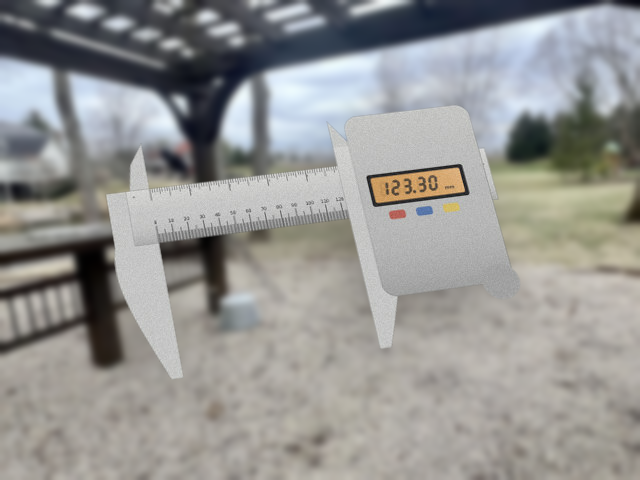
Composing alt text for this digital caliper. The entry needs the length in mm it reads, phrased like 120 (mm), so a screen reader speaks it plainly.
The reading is 123.30 (mm)
